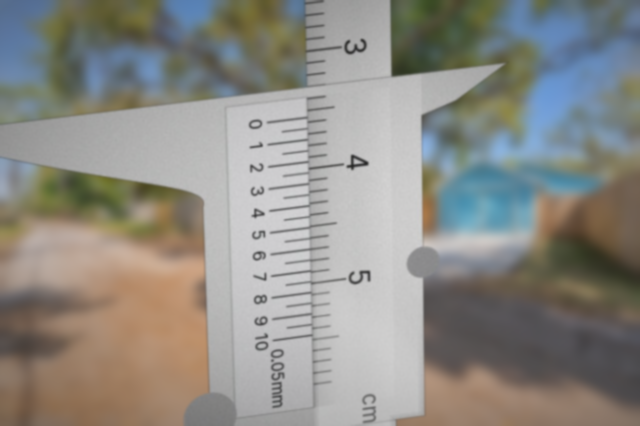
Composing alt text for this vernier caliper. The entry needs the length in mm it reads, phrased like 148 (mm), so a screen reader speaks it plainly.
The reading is 35.6 (mm)
